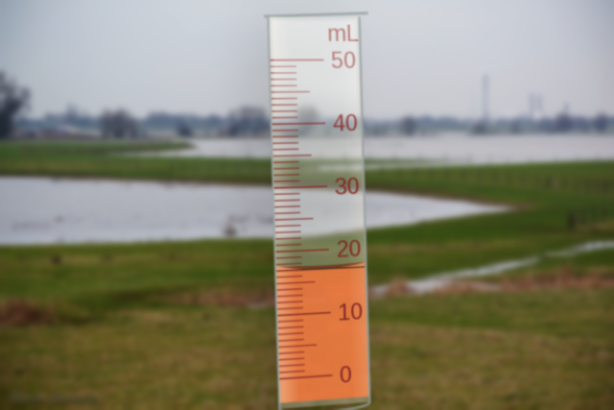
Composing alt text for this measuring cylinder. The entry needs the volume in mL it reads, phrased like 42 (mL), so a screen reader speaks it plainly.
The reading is 17 (mL)
